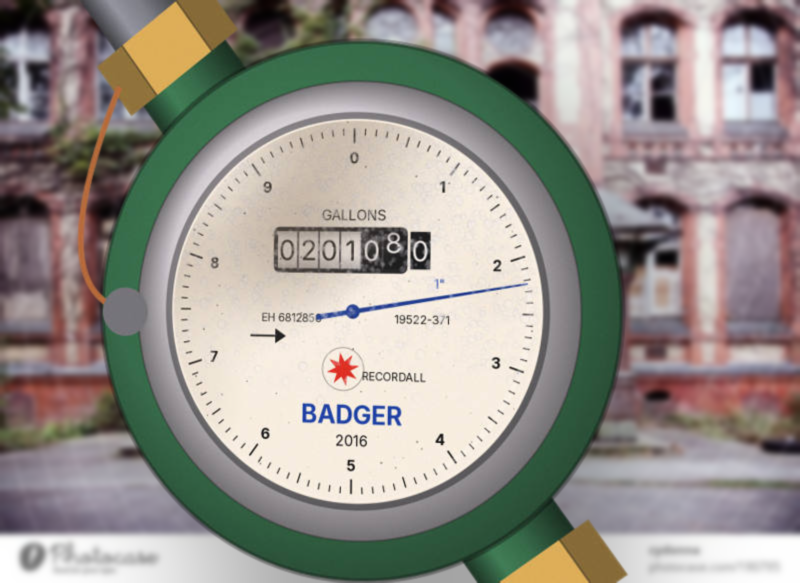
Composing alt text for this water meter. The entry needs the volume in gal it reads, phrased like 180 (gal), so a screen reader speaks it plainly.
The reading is 201082.2 (gal)
